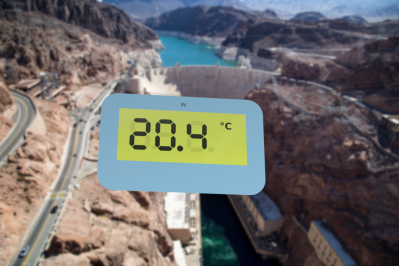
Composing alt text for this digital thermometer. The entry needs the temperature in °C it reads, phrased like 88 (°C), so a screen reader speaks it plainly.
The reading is 20.4 (°C)
